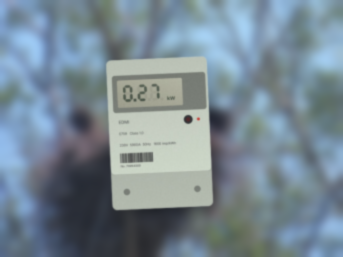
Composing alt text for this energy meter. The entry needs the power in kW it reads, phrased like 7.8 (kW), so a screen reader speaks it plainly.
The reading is 0.27 (kW)
